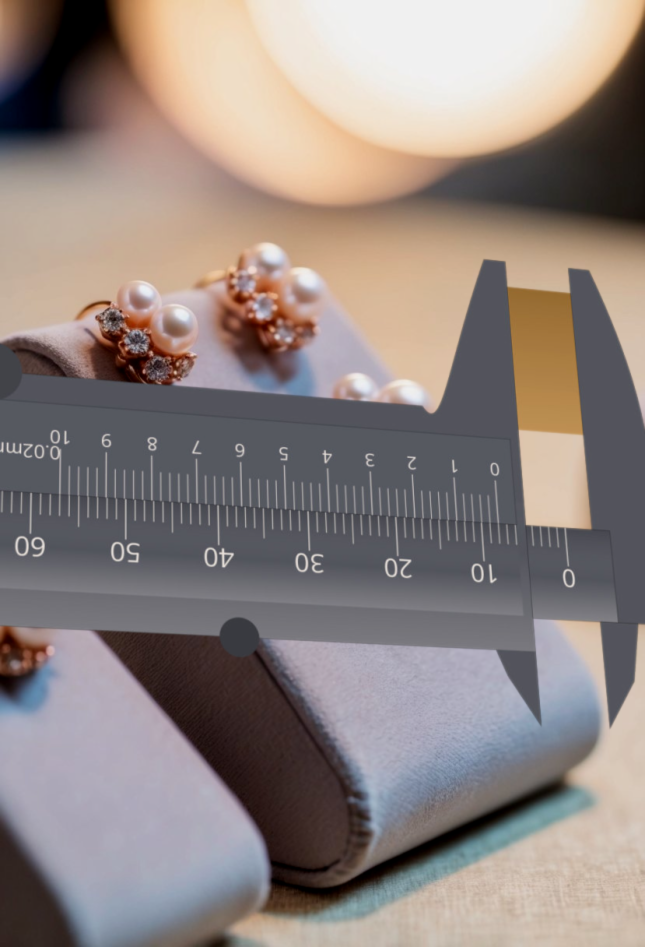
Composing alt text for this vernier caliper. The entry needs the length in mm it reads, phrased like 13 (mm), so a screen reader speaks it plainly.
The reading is 8.0 (mm)
